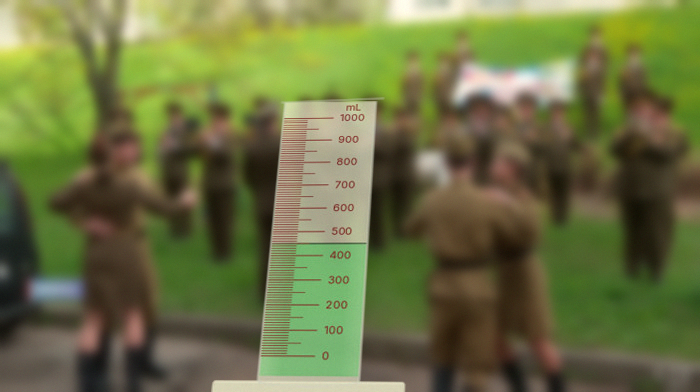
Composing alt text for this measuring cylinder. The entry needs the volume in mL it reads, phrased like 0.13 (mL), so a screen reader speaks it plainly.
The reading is 450 (mL)
